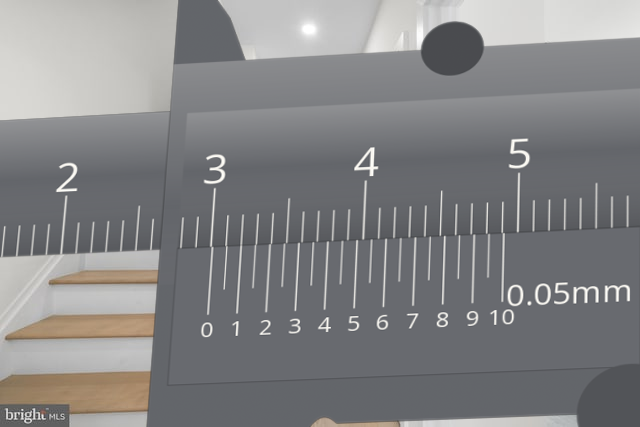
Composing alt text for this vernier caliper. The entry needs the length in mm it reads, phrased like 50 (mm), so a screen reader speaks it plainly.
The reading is 30.1 (mm)
